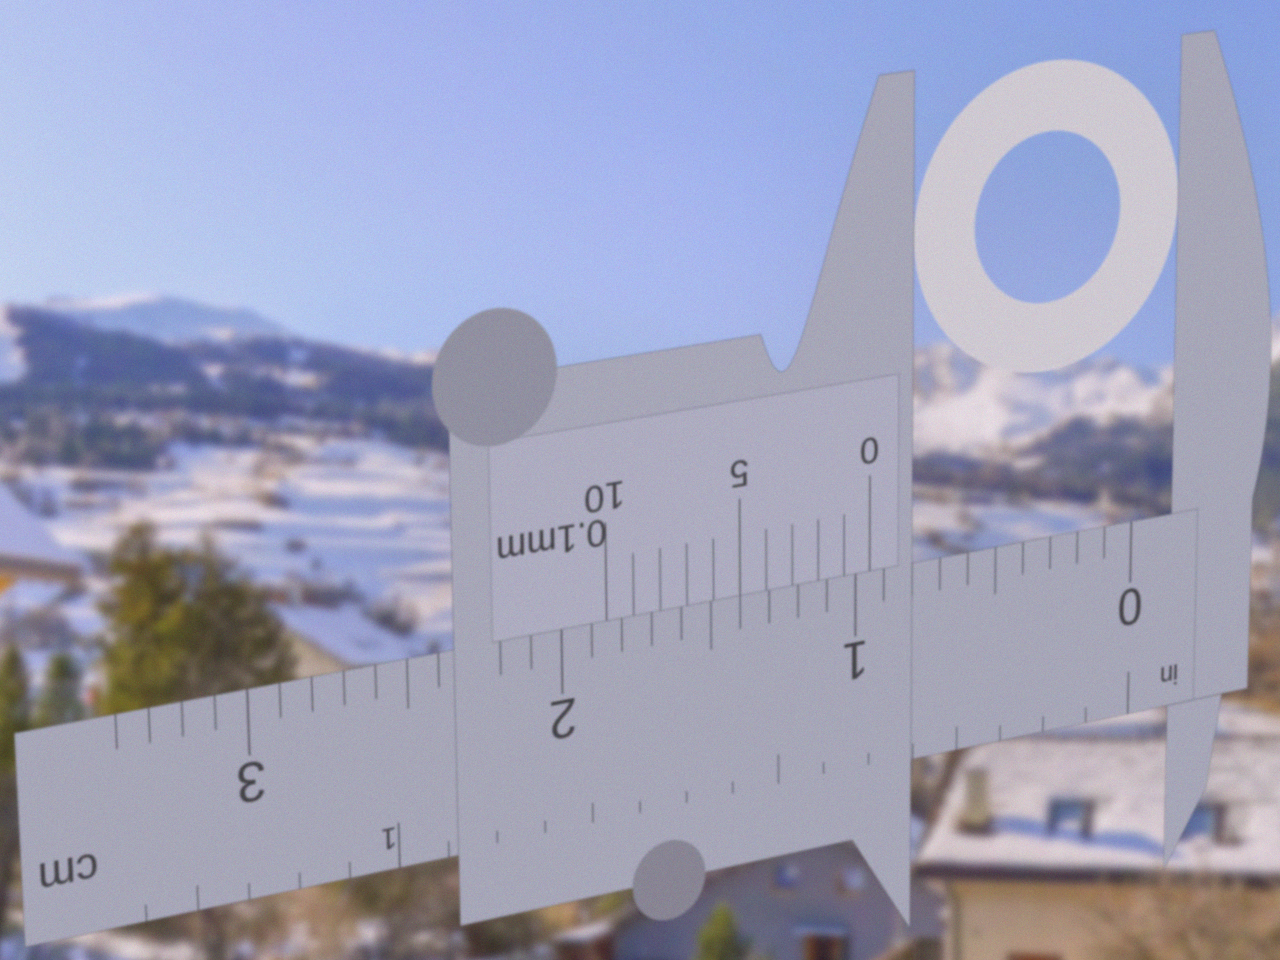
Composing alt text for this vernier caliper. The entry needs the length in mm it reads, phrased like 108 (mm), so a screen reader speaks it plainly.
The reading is 9.5 (mm)
